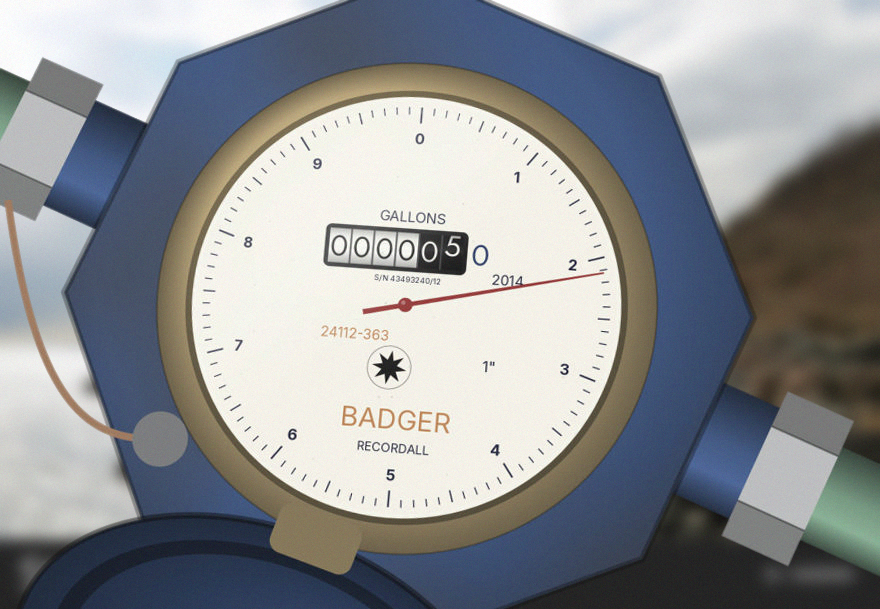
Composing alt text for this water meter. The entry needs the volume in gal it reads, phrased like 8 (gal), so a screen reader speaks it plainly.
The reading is 52.1 (gal)
